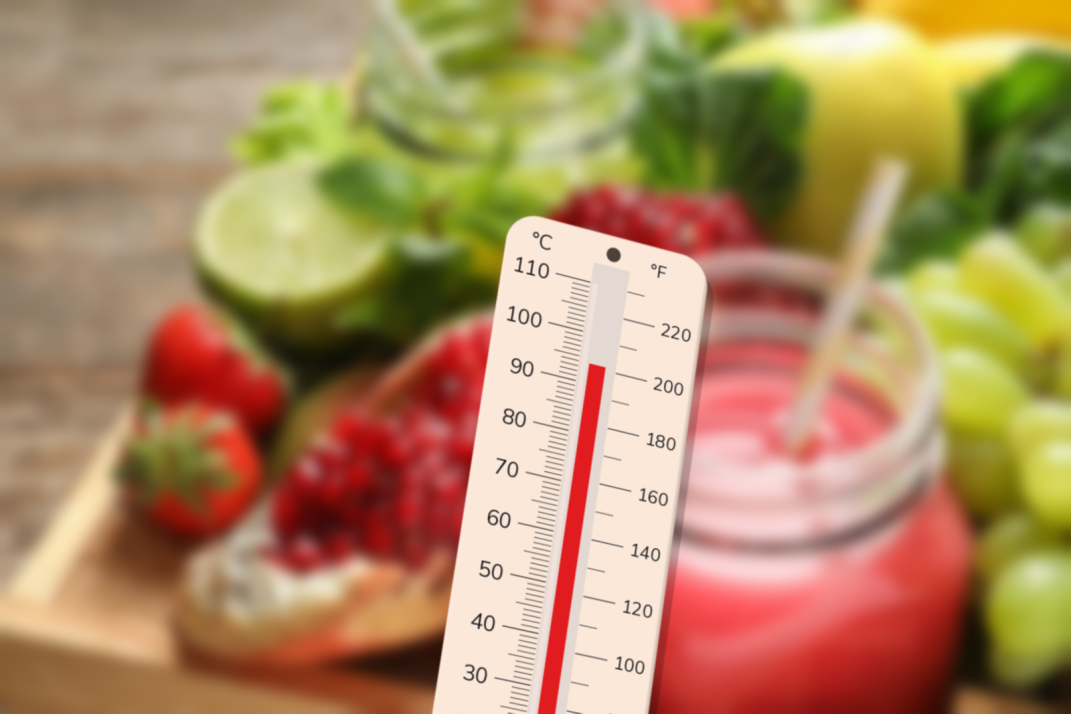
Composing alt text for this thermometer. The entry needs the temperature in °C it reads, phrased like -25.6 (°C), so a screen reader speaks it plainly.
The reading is 94 (°C)
